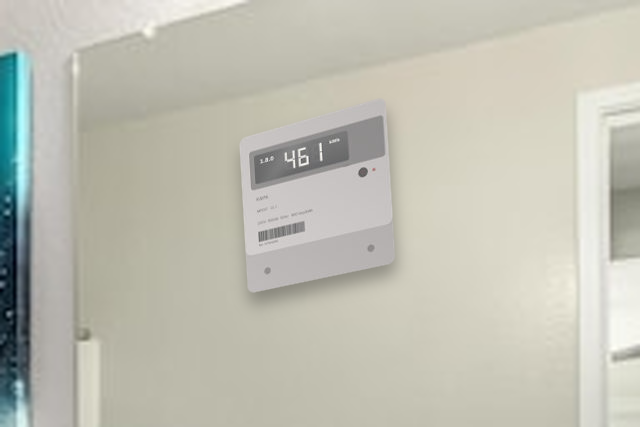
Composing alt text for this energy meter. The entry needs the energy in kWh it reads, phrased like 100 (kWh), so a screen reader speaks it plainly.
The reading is 461 (kWh)
